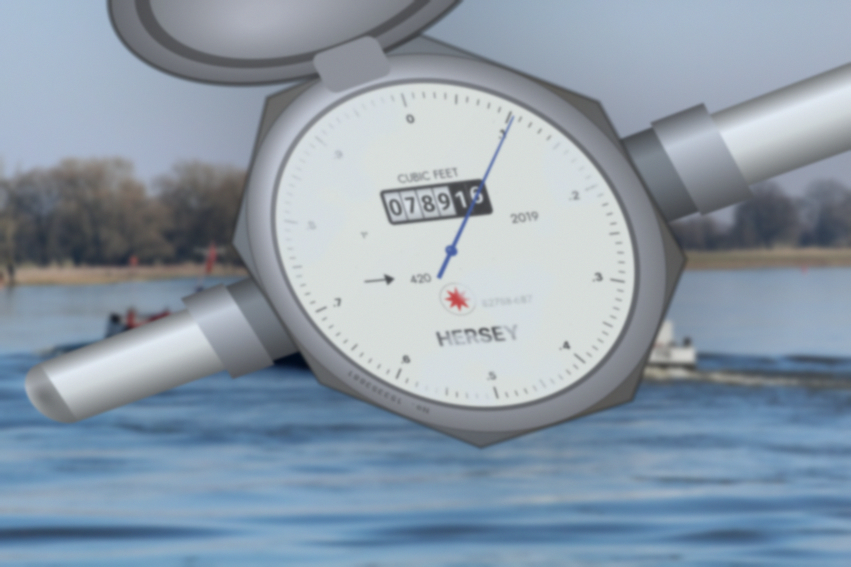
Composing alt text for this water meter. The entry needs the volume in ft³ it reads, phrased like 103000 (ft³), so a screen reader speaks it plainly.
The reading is 78916.10 (ft³)
